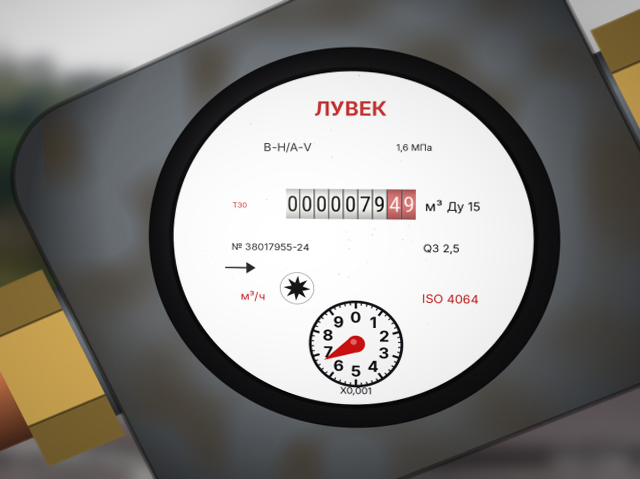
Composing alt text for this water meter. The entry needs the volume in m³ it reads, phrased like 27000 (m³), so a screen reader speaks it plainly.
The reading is 79.496 (m³)
